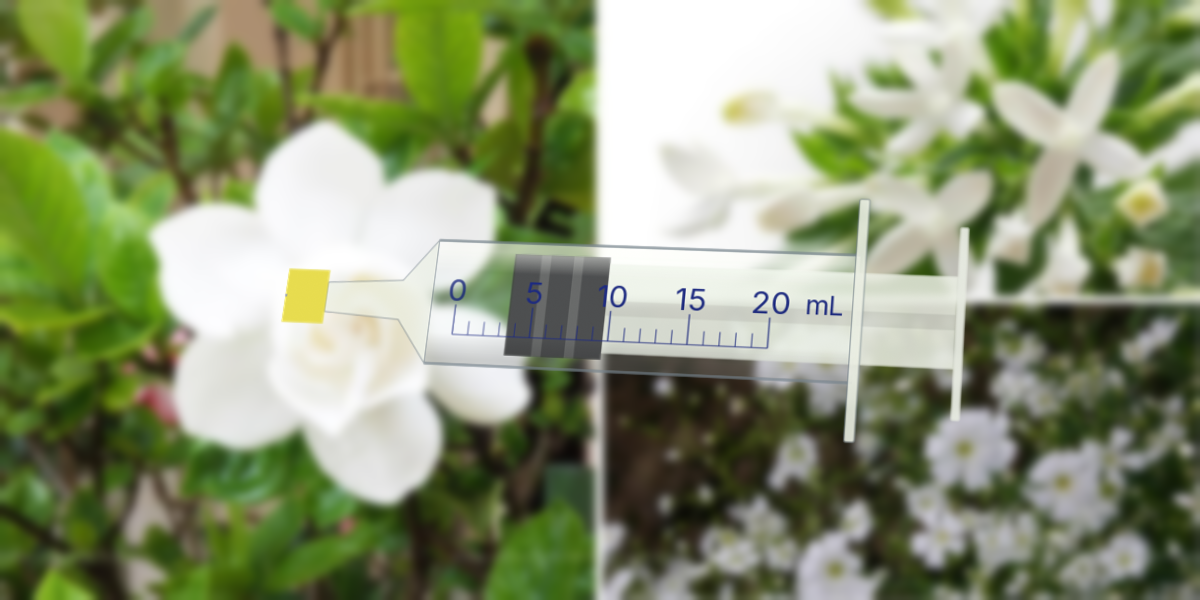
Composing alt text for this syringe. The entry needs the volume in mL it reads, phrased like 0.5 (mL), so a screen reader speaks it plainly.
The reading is 3.5 (mL)
